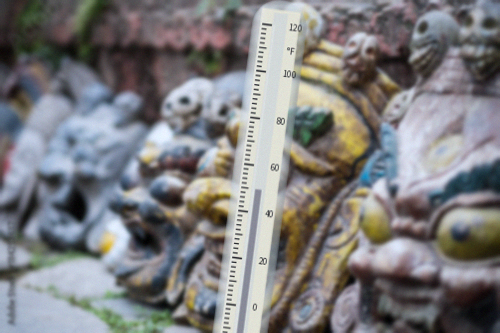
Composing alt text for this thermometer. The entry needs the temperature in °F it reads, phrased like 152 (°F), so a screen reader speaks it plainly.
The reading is 50 (°F)
